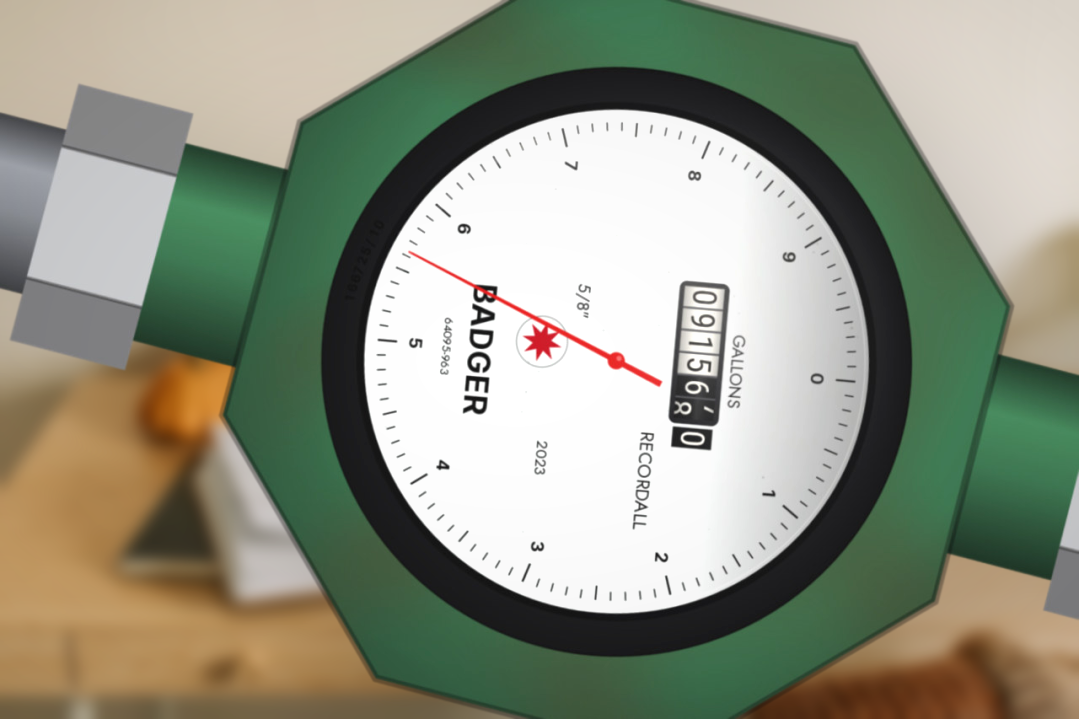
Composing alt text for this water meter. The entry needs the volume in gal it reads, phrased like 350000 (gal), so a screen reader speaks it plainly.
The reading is 915675.6 (gal)
